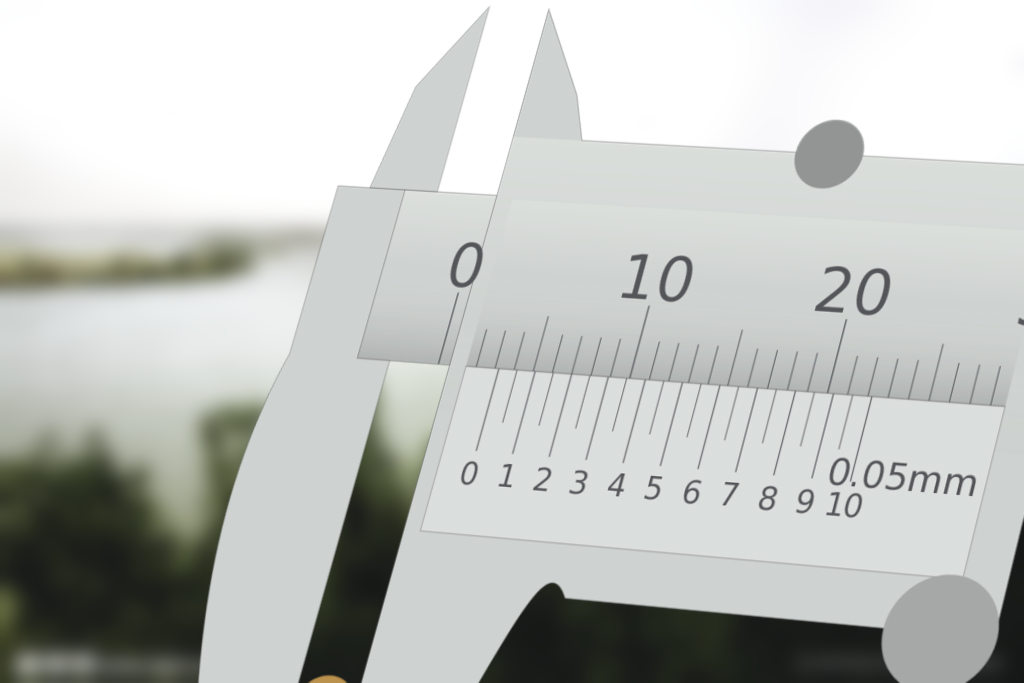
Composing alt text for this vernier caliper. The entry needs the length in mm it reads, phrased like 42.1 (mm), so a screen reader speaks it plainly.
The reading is 3.2 (mm)
